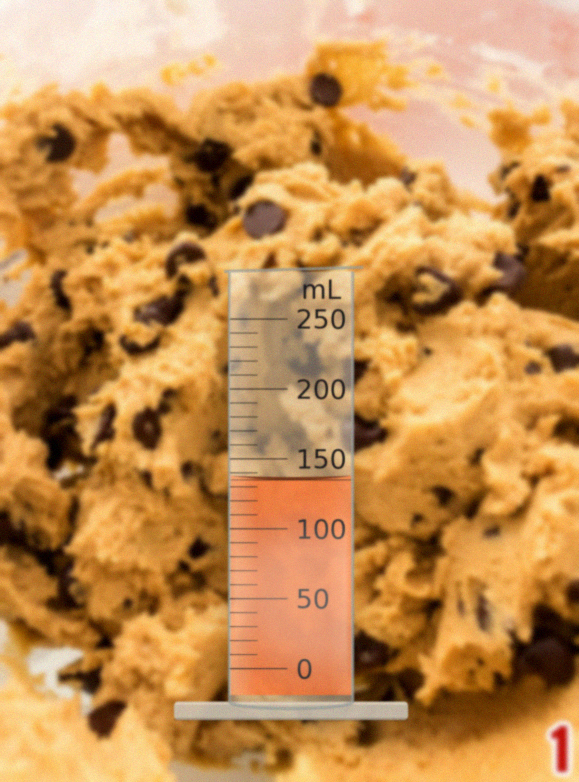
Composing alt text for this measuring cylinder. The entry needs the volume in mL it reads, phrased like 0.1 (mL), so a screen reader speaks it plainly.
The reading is 135 (mL)
